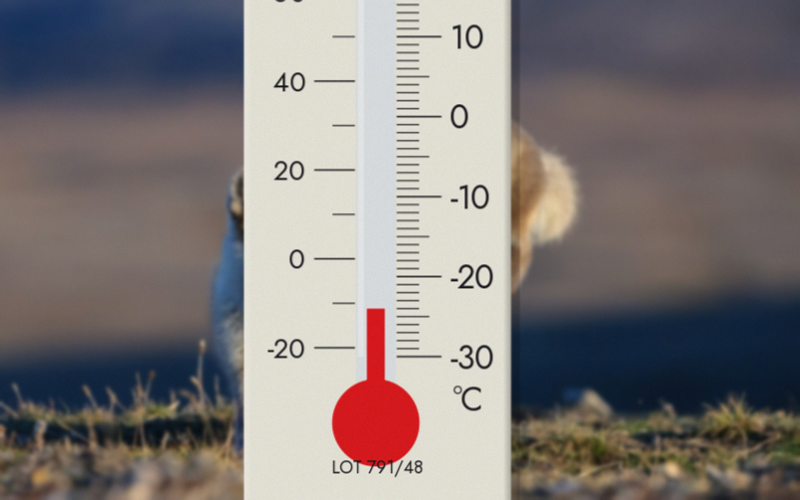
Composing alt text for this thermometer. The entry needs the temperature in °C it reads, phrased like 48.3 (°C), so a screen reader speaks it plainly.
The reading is -24 (°C)
